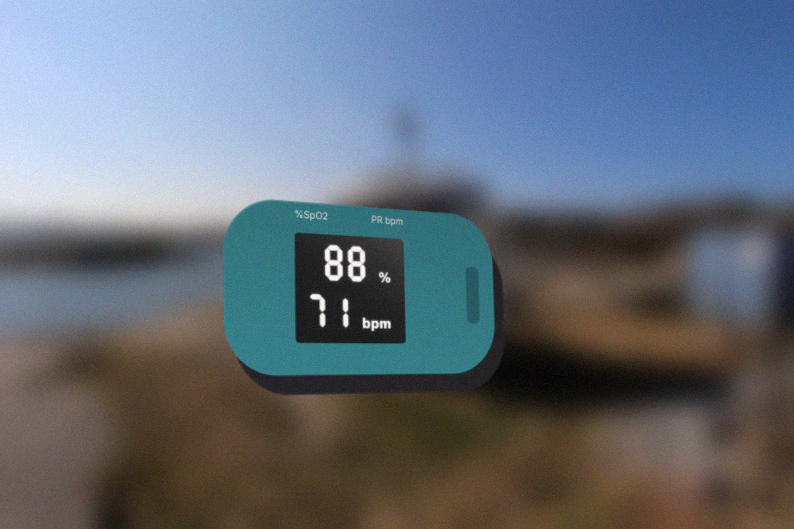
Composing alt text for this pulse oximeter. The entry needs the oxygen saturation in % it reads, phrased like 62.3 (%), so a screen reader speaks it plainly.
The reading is 88 (%)
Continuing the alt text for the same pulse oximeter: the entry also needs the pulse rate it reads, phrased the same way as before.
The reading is 71 (bpm)
